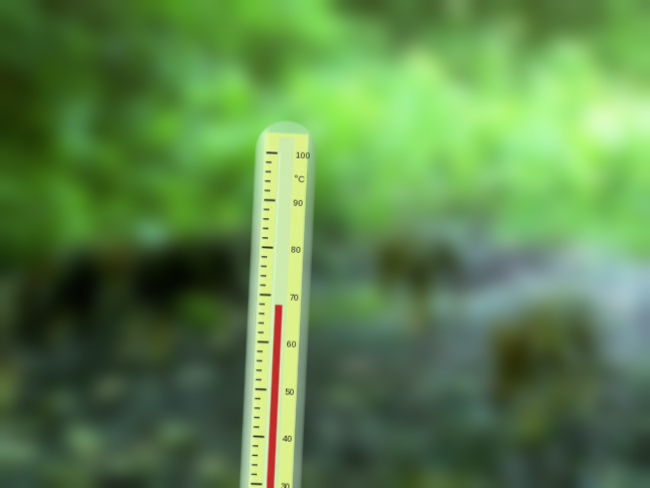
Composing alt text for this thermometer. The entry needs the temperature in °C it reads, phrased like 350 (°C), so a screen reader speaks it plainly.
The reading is 68 (°C)
